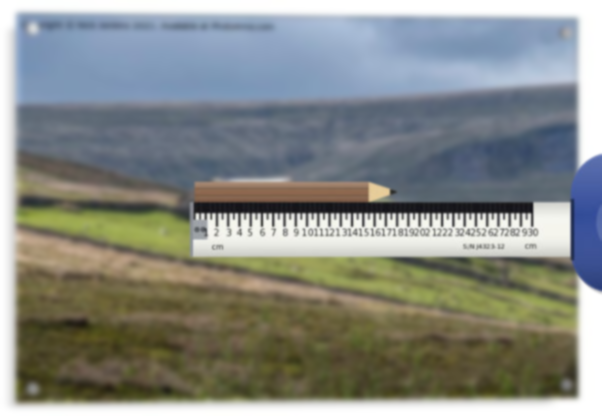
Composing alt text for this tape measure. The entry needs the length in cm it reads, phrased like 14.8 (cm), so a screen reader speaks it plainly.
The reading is 18 (cm)
